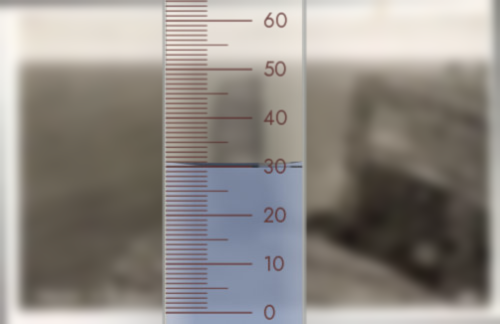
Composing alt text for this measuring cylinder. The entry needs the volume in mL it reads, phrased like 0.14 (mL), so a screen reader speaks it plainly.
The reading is 30 (mL)
